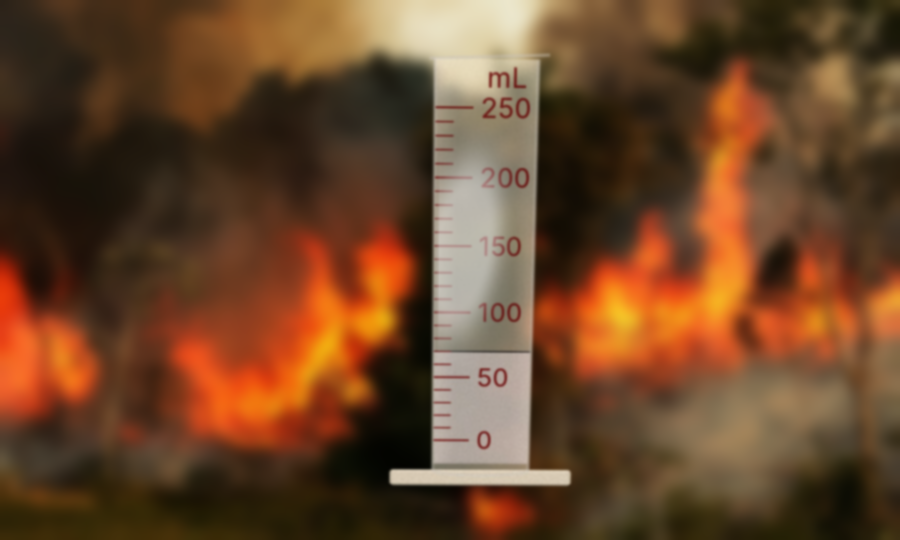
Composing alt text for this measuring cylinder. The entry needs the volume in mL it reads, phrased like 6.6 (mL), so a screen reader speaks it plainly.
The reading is 70 (mL)
